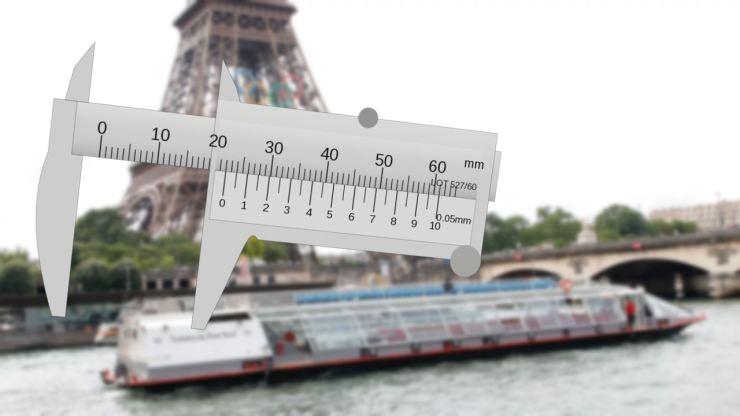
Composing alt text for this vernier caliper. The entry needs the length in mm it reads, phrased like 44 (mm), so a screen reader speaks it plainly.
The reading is 22.0 (mm)
